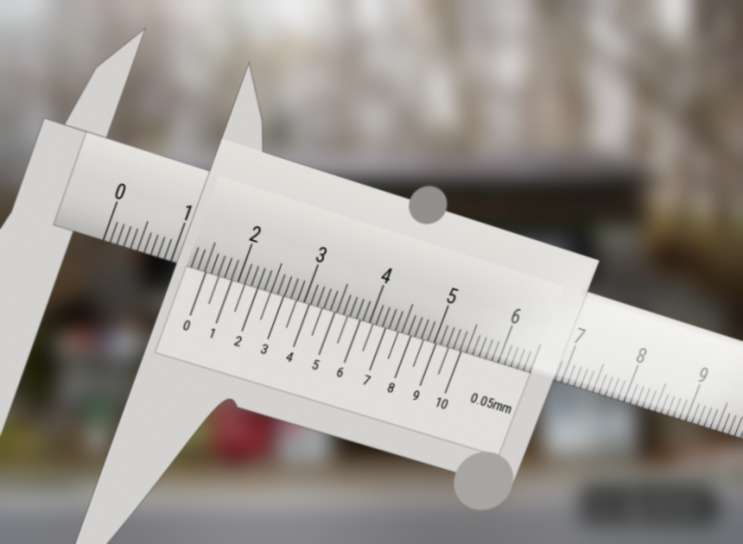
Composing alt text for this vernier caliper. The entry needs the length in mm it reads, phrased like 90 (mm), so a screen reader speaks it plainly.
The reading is 15.2 (mm)
